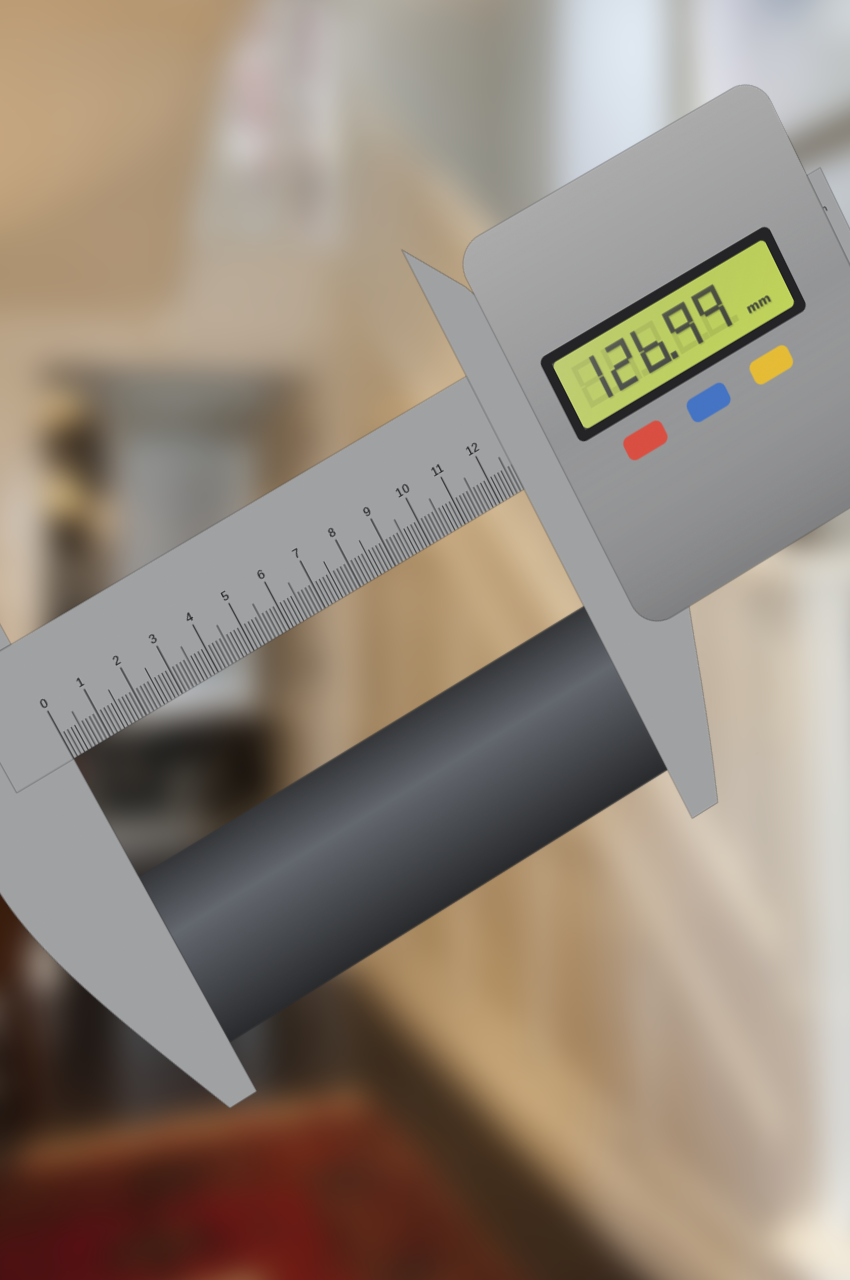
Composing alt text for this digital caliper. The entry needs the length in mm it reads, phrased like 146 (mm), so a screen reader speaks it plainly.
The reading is 126.99 (mm)
